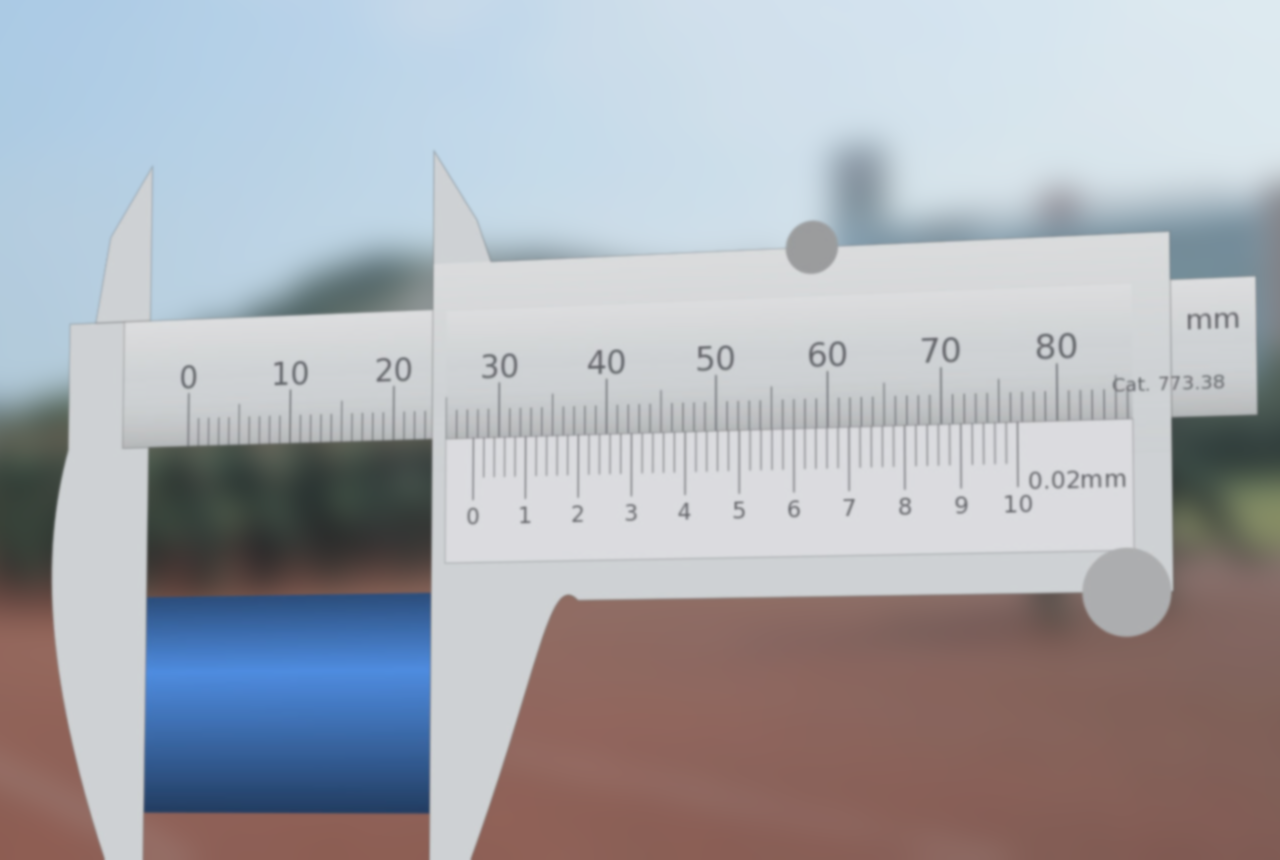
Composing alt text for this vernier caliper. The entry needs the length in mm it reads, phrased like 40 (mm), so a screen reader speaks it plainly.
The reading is 27.6 (mm)
